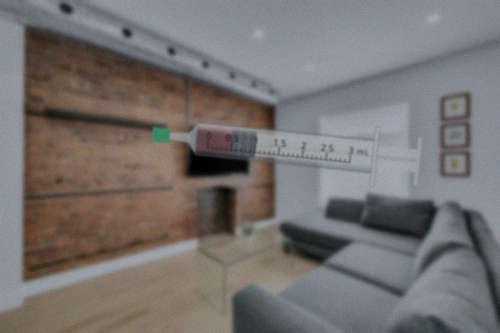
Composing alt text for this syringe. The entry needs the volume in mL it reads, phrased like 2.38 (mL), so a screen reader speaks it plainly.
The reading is 0.5 (mL)
